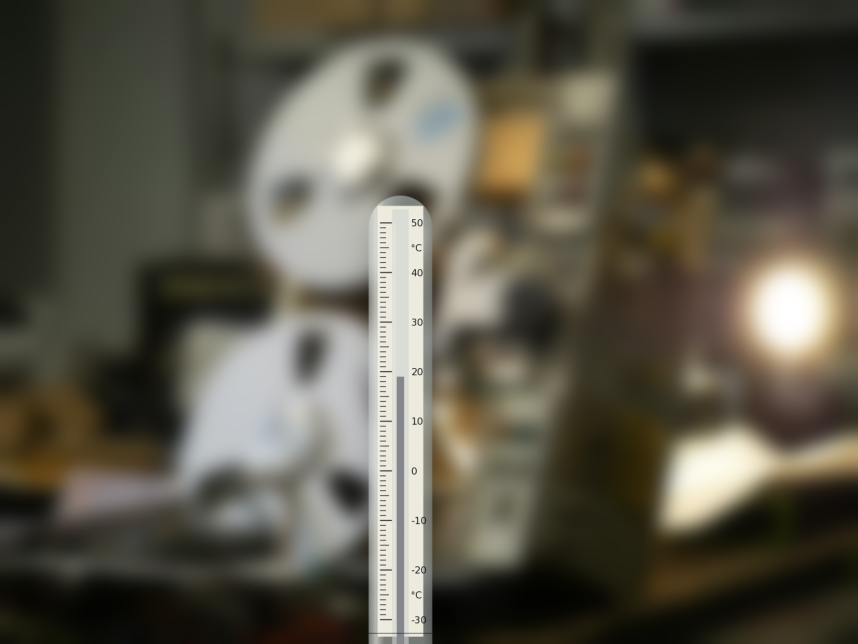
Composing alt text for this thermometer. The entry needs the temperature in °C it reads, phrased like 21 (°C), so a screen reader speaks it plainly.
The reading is 19 (°C)
